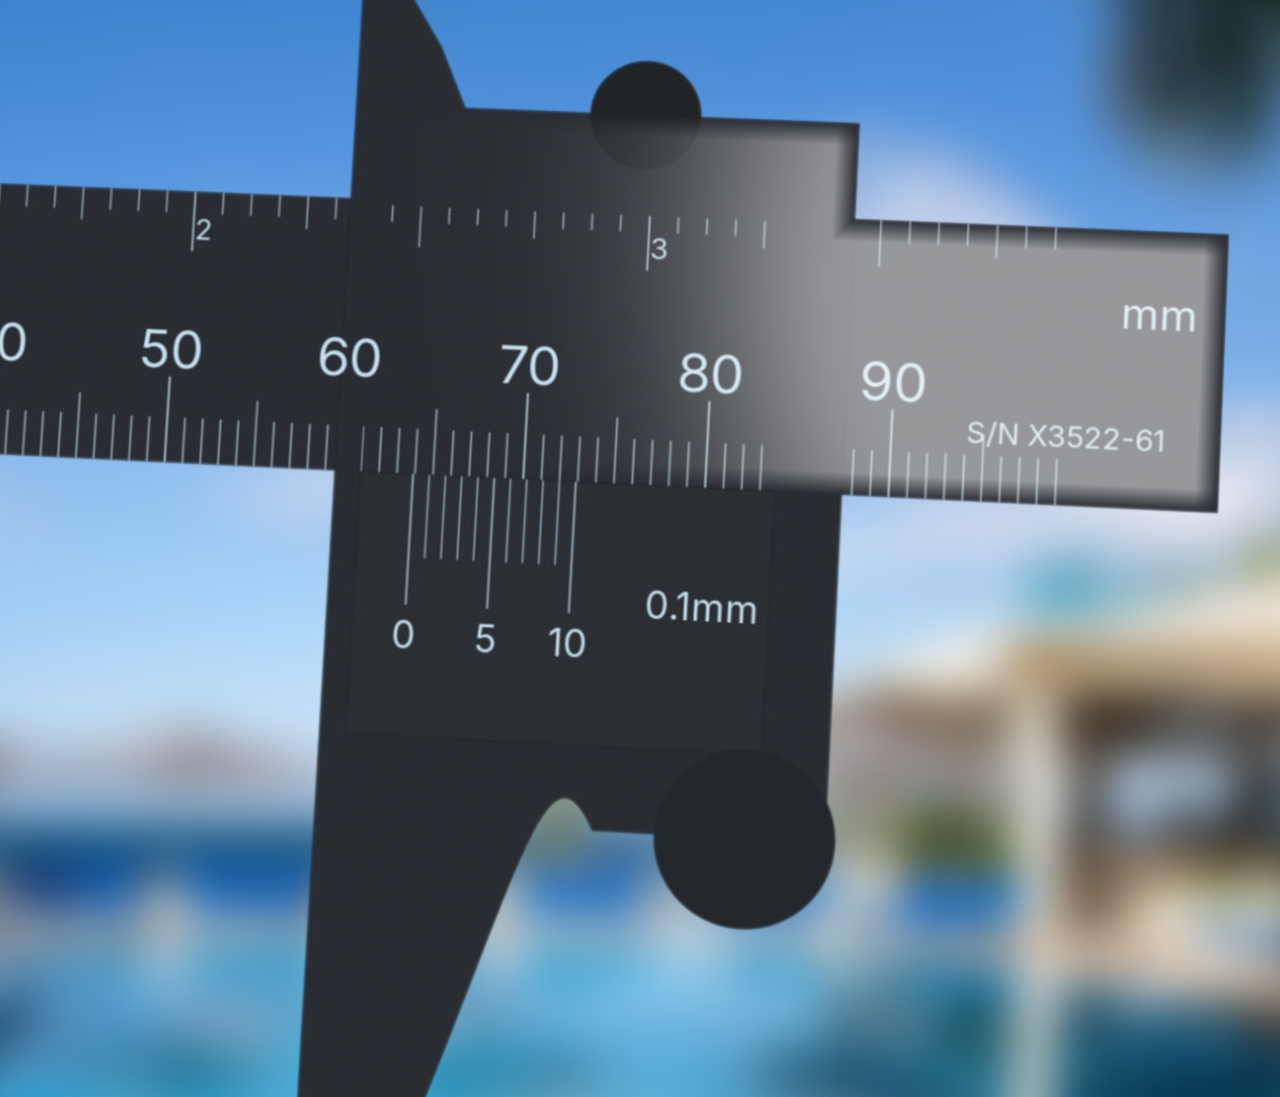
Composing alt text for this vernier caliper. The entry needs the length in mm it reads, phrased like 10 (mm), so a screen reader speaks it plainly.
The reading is 63.9 (mm)
